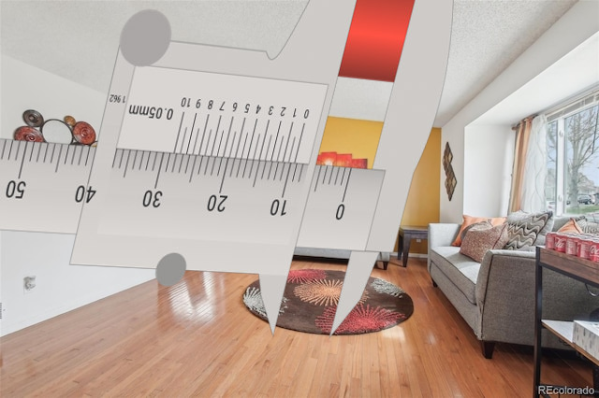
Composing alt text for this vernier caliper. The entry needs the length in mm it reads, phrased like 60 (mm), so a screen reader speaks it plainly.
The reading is 9.4 (mm)
